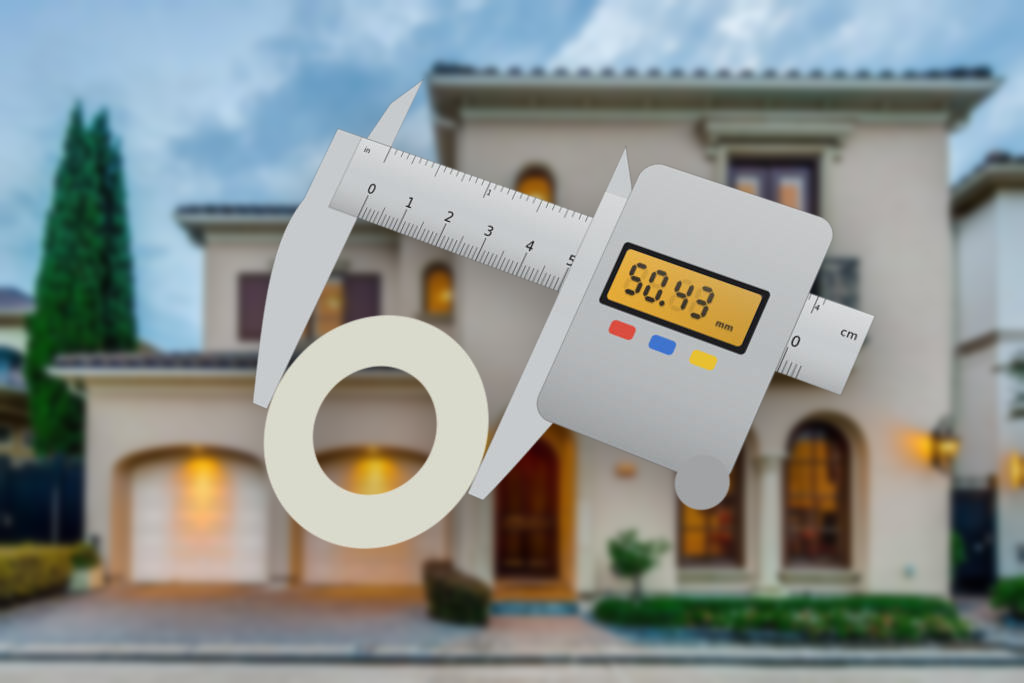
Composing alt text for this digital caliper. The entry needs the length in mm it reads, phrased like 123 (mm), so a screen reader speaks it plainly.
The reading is 50.43 (mm)
